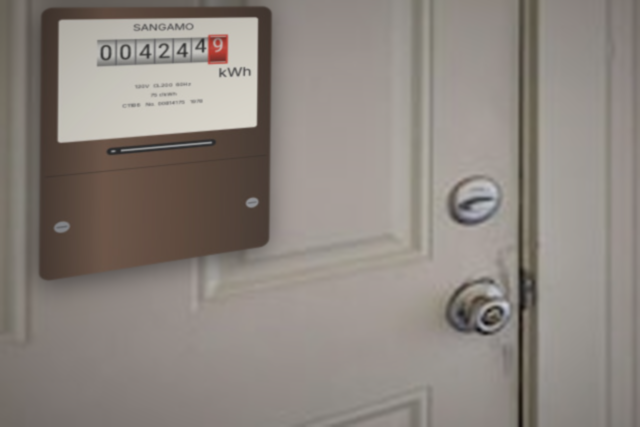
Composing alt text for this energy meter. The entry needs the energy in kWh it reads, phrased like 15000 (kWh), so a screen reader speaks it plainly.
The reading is 4244.9 (kWh)
